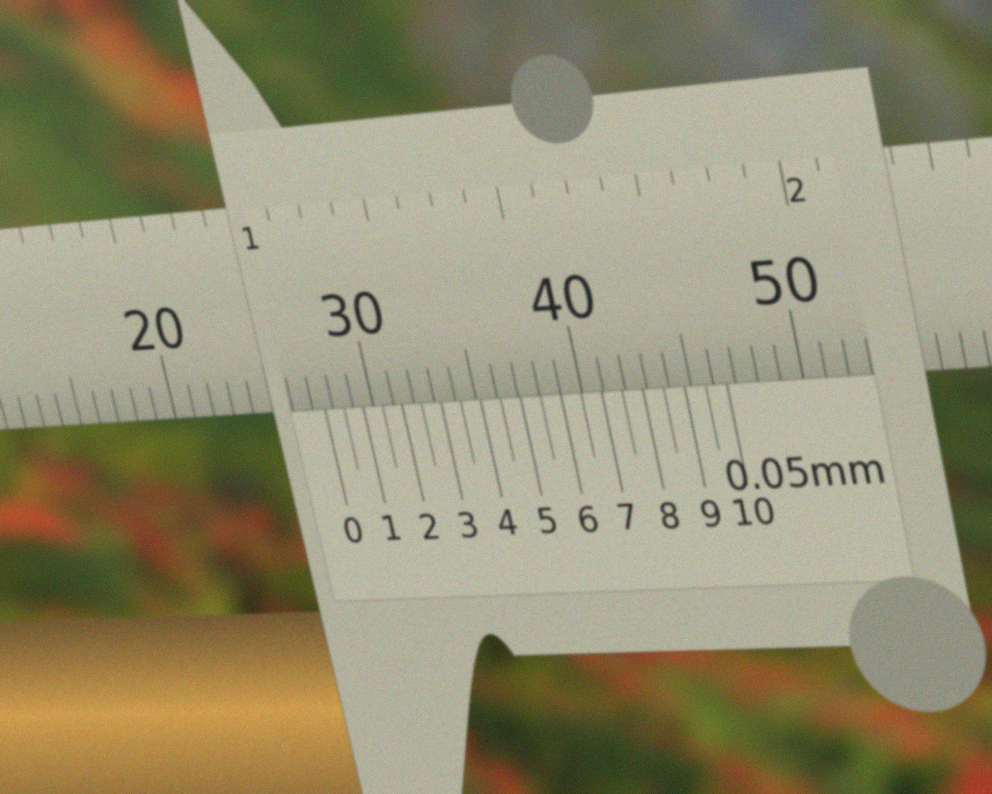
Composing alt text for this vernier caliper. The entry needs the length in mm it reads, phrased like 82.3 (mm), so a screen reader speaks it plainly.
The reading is 27.6 (mm)
